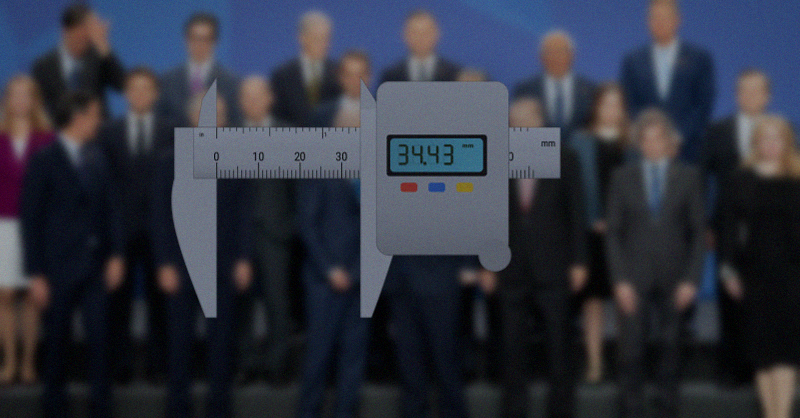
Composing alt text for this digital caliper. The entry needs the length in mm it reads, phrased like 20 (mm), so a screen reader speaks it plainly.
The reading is 34.43 (mm)
